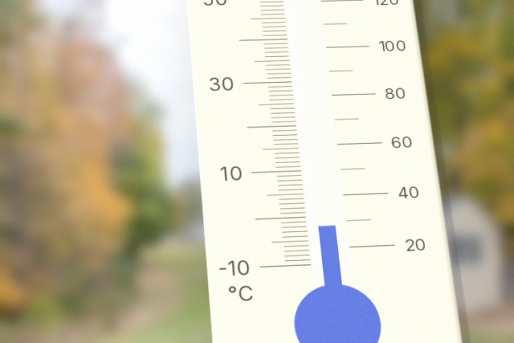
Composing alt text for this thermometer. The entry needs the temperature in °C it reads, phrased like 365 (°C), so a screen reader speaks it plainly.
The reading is -2 (°C)
